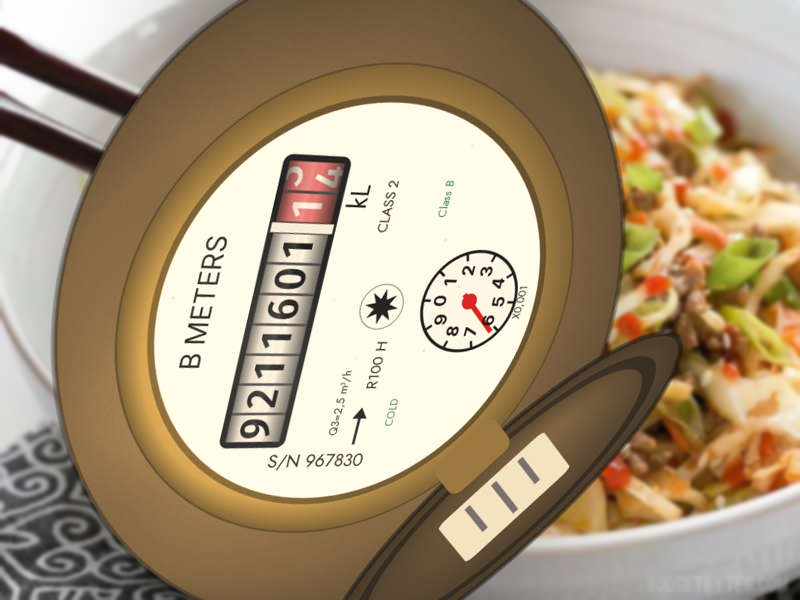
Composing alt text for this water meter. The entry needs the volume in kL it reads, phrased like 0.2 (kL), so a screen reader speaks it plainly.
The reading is 9211601.136 (kL)
